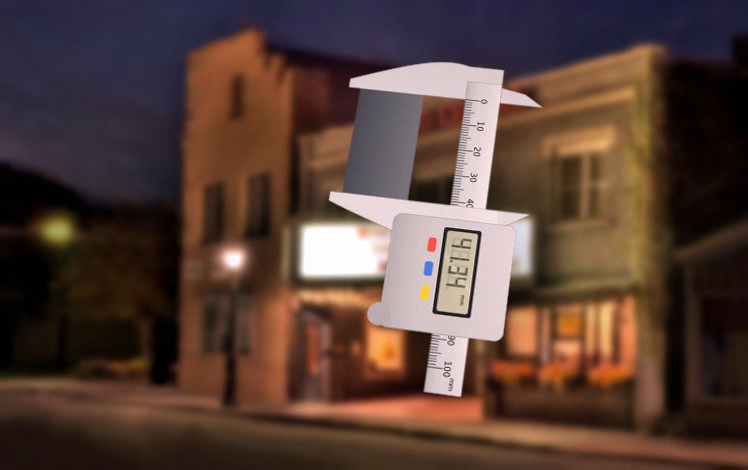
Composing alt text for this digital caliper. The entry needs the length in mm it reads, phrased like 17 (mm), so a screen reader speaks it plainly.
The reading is 41.34 (mm)
